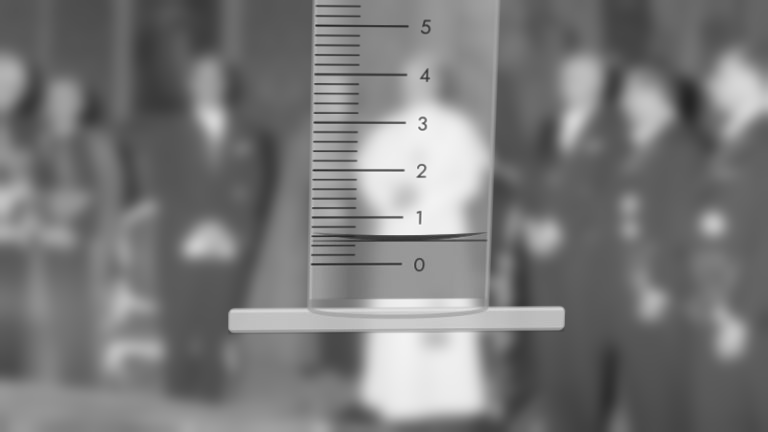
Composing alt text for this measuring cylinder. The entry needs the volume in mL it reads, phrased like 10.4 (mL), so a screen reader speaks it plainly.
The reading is 0.5 (mL)
